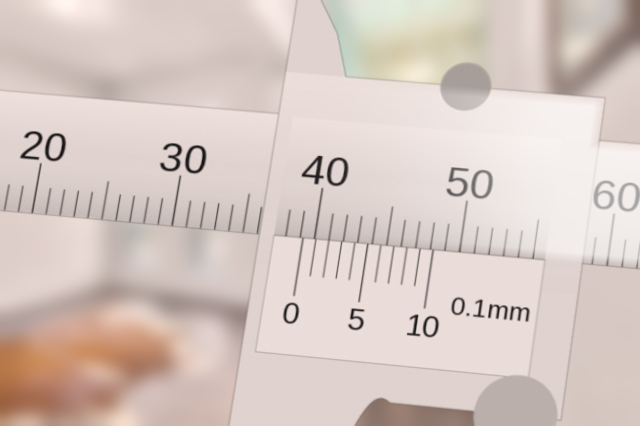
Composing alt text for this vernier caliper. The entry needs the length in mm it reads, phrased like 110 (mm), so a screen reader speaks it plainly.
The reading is 39.2 (mm)
